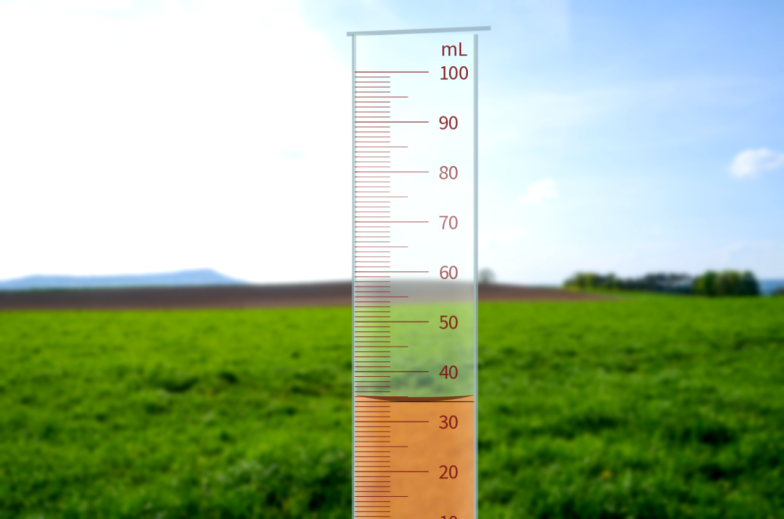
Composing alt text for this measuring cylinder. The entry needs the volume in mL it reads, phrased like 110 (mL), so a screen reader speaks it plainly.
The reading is 34 (mL)
